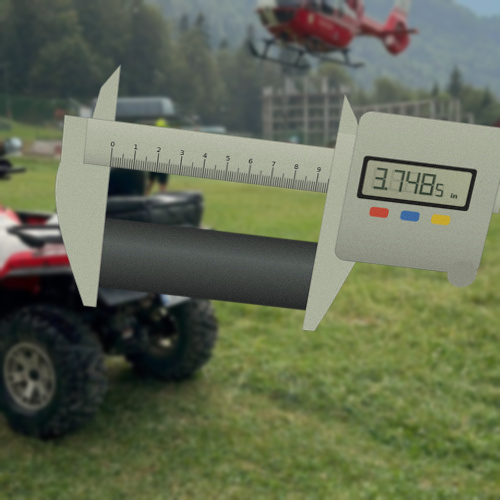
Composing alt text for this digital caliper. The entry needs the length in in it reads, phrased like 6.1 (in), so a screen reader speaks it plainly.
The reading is 3.7485 (in)
